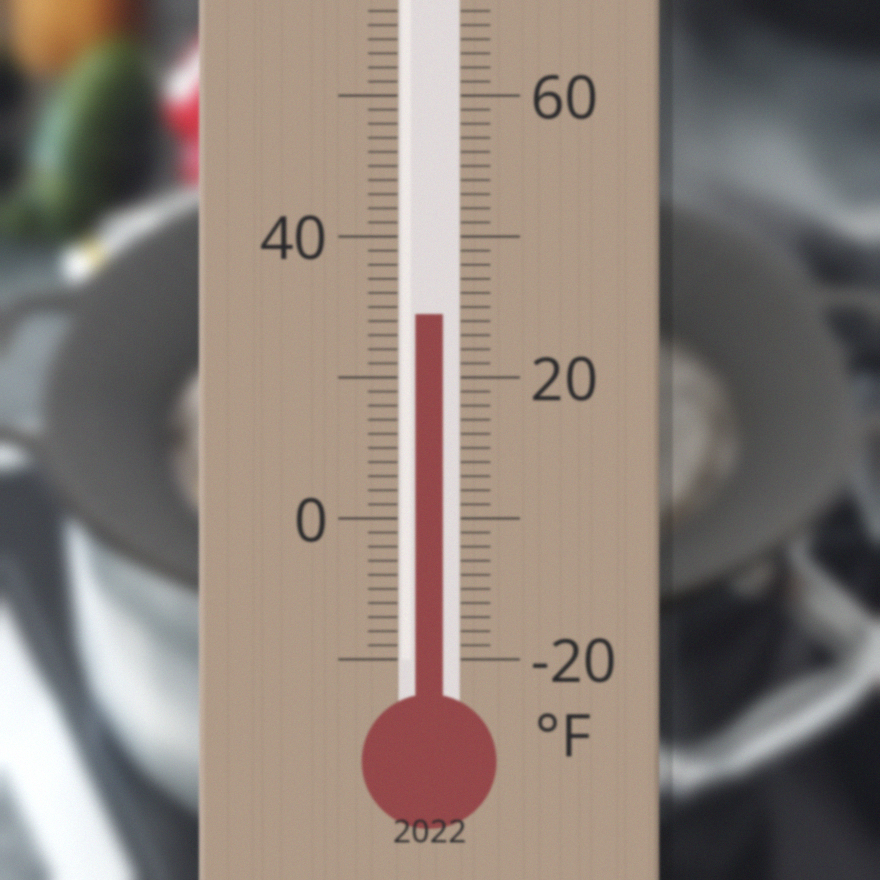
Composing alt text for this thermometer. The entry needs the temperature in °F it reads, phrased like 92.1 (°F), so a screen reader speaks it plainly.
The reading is 29 (°F)
